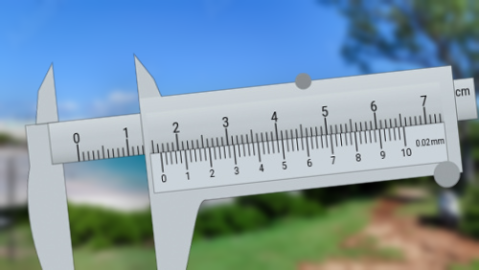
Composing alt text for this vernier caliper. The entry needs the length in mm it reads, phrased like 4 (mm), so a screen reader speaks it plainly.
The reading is 16.5 (mm)
